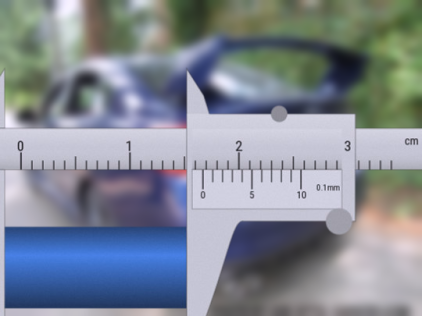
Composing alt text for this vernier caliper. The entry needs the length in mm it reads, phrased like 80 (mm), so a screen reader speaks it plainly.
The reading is 16.7 (mm)
